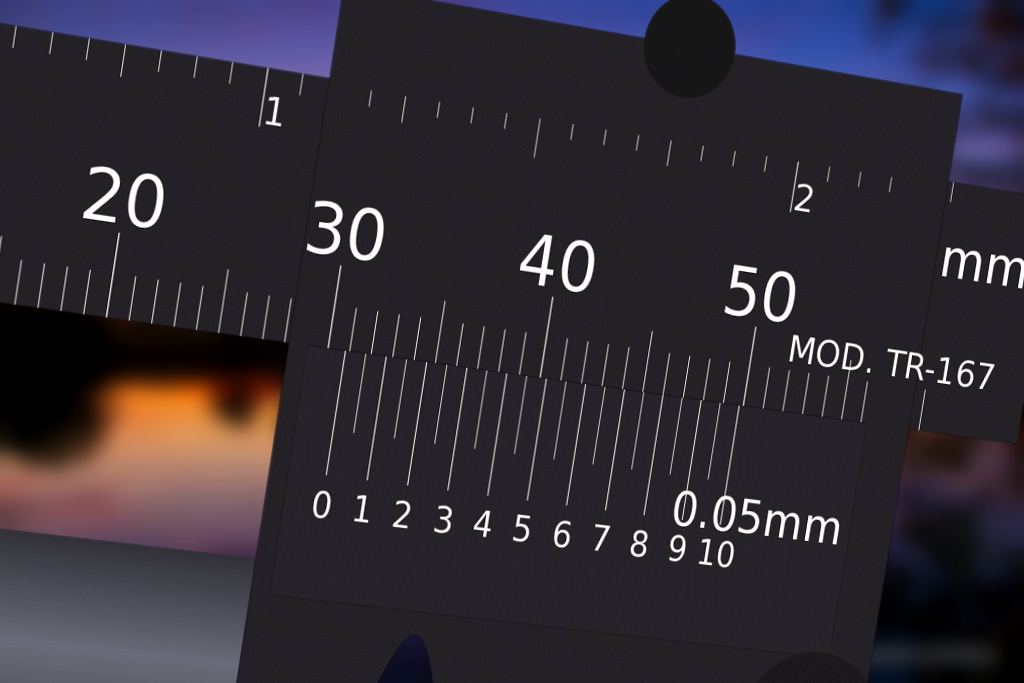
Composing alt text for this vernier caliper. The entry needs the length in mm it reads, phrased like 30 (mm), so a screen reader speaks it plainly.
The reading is 30.8 (mm)
